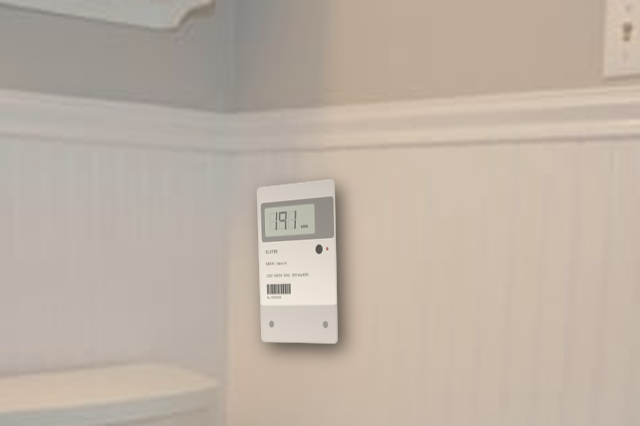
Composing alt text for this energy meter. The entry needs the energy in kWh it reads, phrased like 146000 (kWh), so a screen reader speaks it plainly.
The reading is 191 (kWh)
